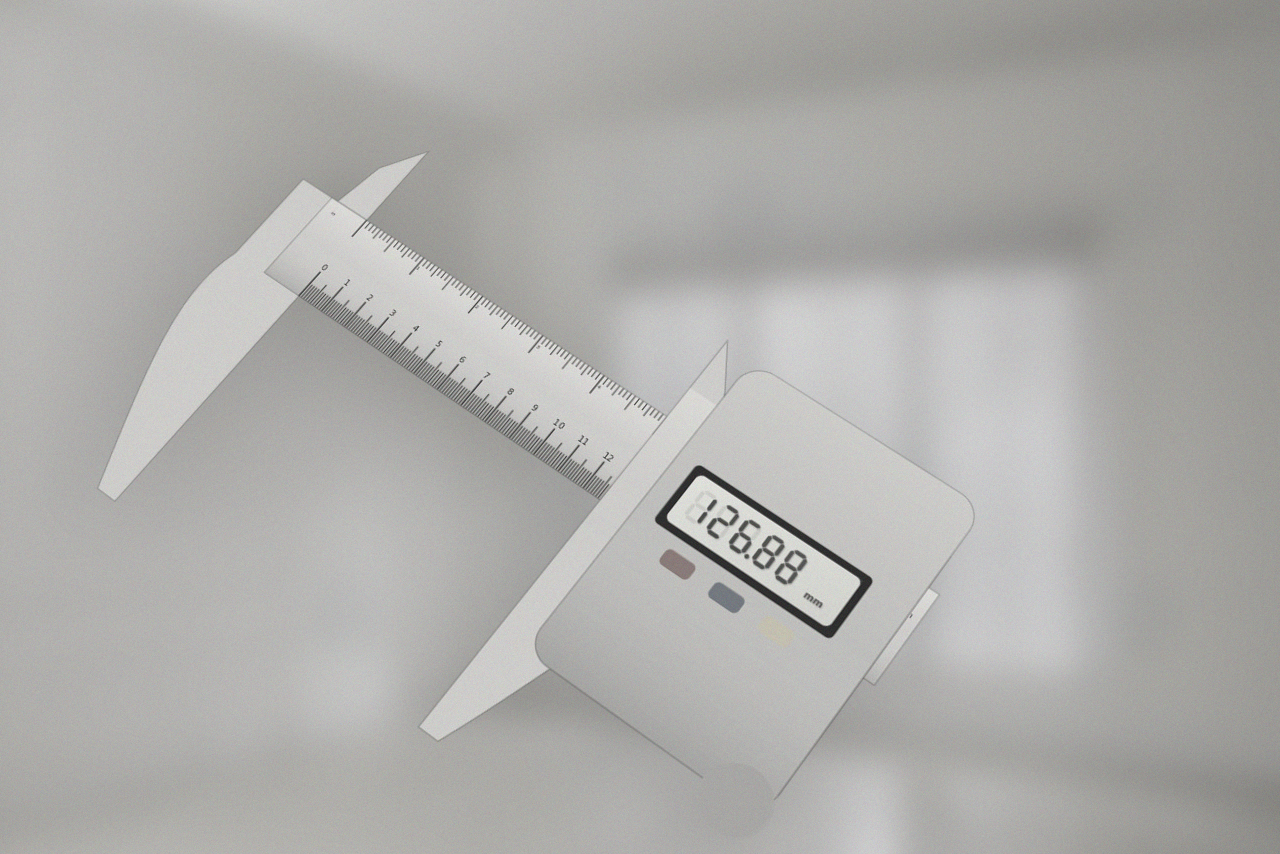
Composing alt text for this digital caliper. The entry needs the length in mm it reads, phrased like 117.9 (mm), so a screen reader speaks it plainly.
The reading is 126.88 (mm)
